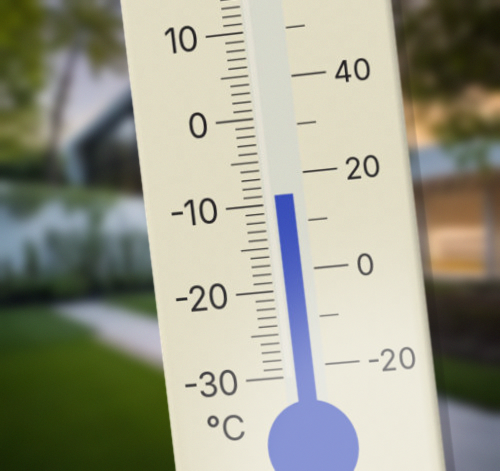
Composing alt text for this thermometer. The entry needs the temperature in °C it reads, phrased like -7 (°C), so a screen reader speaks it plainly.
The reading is -9 (°C)
